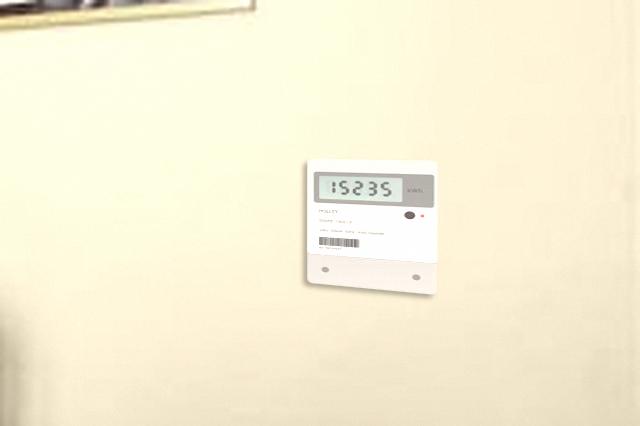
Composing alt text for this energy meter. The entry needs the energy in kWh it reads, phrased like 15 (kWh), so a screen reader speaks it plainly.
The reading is 15235 (kWh)
